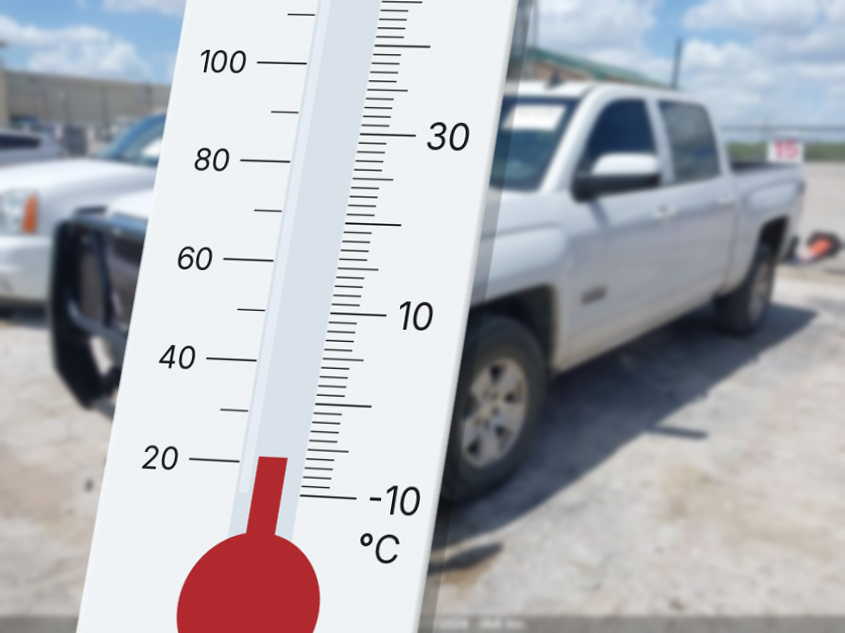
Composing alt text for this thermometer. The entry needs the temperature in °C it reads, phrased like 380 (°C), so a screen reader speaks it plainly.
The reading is -6 (°C)
